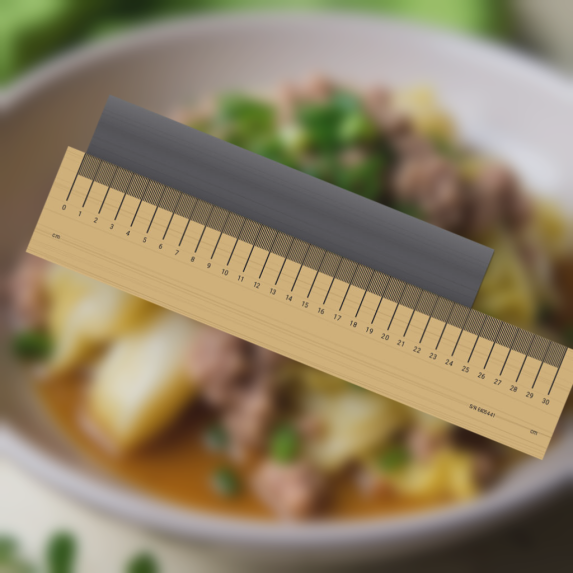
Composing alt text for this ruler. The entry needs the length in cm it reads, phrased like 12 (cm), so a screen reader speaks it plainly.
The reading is 24 (cm)
